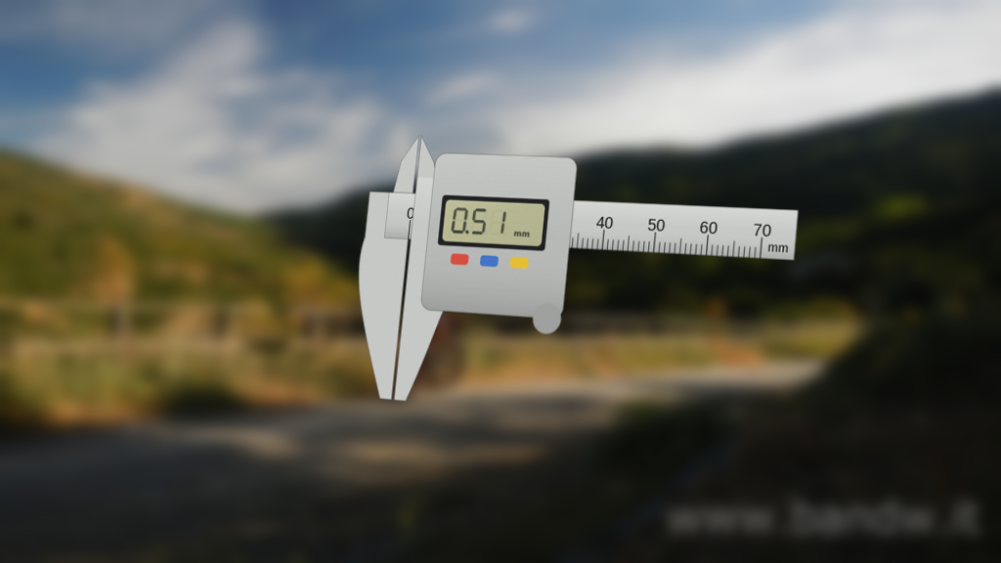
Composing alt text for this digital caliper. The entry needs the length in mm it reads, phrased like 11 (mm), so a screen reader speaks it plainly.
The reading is 0.51 (mm)
